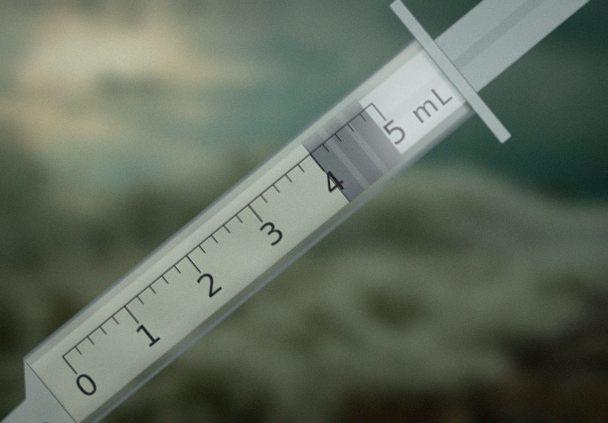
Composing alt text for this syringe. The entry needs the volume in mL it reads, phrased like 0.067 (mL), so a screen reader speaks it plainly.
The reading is 4 (mL)
